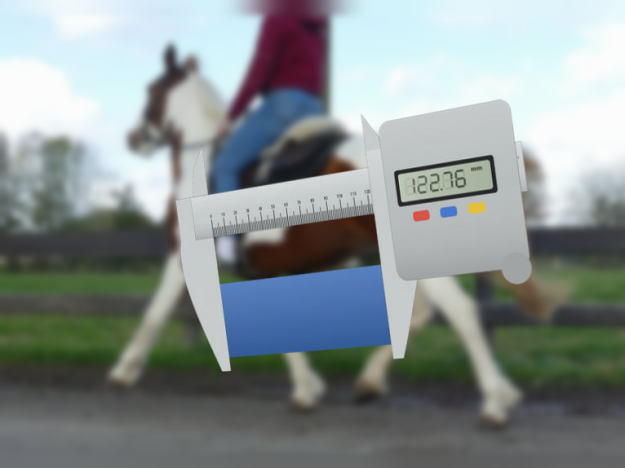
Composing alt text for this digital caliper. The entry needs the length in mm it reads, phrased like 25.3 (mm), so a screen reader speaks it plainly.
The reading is 122.76 (mm)
